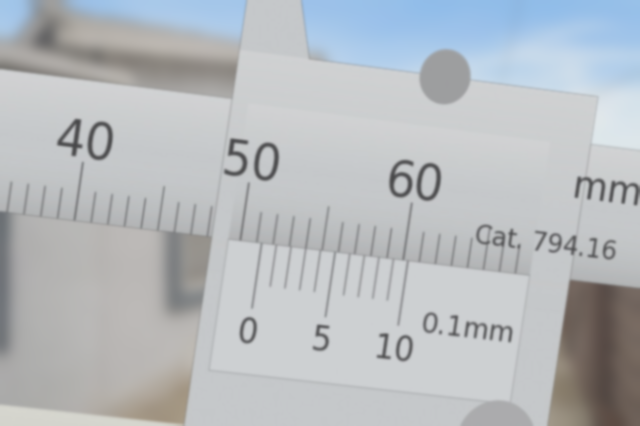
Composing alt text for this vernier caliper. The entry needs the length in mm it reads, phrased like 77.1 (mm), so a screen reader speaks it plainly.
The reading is 51.3 (mm)
